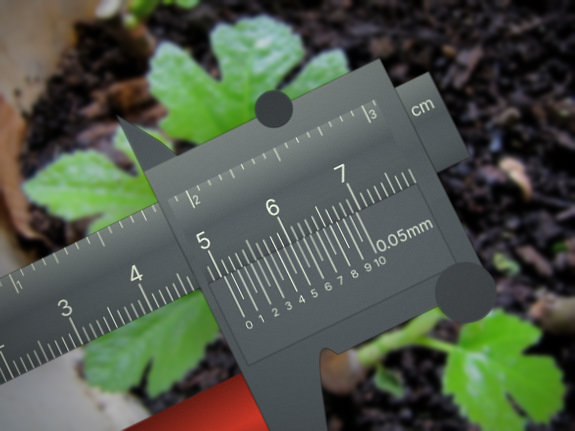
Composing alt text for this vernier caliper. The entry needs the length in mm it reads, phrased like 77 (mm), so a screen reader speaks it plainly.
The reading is 50.4 (mm)
